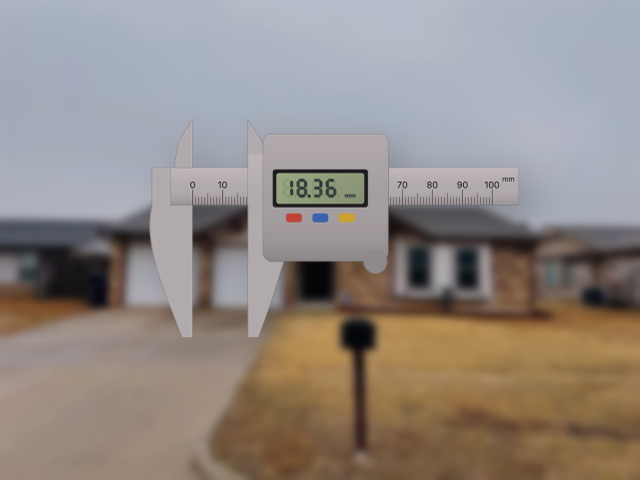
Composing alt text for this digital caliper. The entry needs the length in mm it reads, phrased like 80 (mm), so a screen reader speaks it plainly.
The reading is 18.36 (mm)
